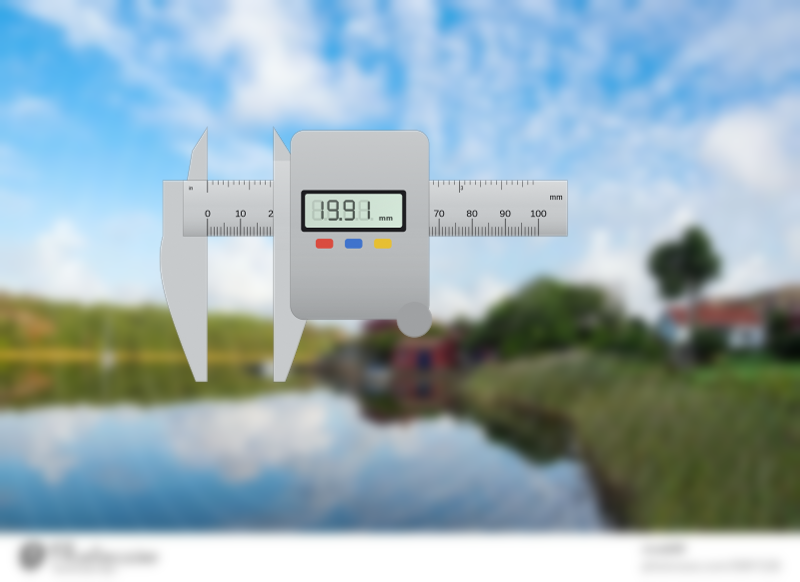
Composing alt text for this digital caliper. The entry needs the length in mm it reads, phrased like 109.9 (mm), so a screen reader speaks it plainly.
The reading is 19.91 (mm)
